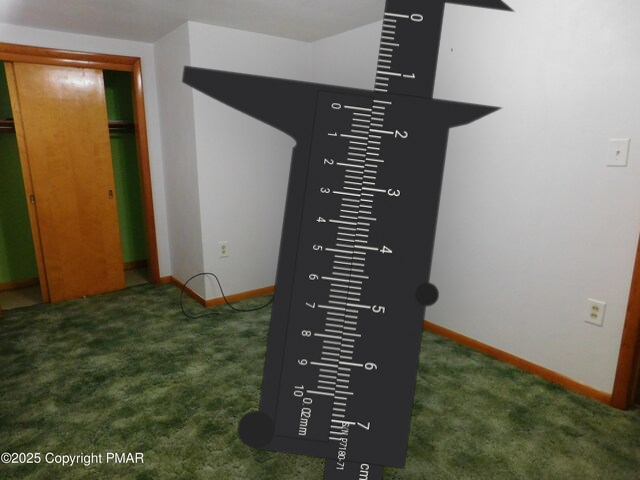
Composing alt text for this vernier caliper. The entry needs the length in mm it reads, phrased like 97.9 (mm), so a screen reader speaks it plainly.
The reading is 16.6 (mm)
